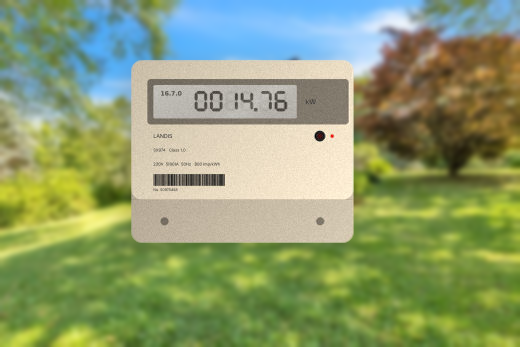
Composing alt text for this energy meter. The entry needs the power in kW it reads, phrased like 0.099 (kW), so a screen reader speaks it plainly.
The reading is 14.76 (kW)
